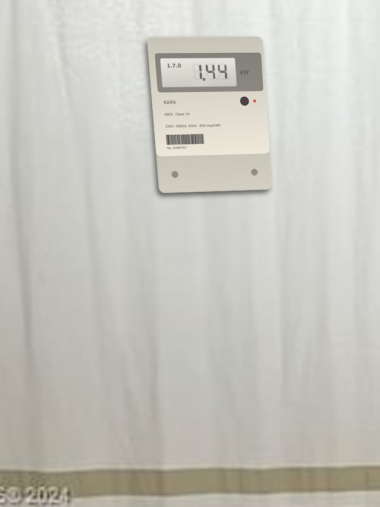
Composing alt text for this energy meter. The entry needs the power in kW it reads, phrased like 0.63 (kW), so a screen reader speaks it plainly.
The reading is 1.44 (kW)
